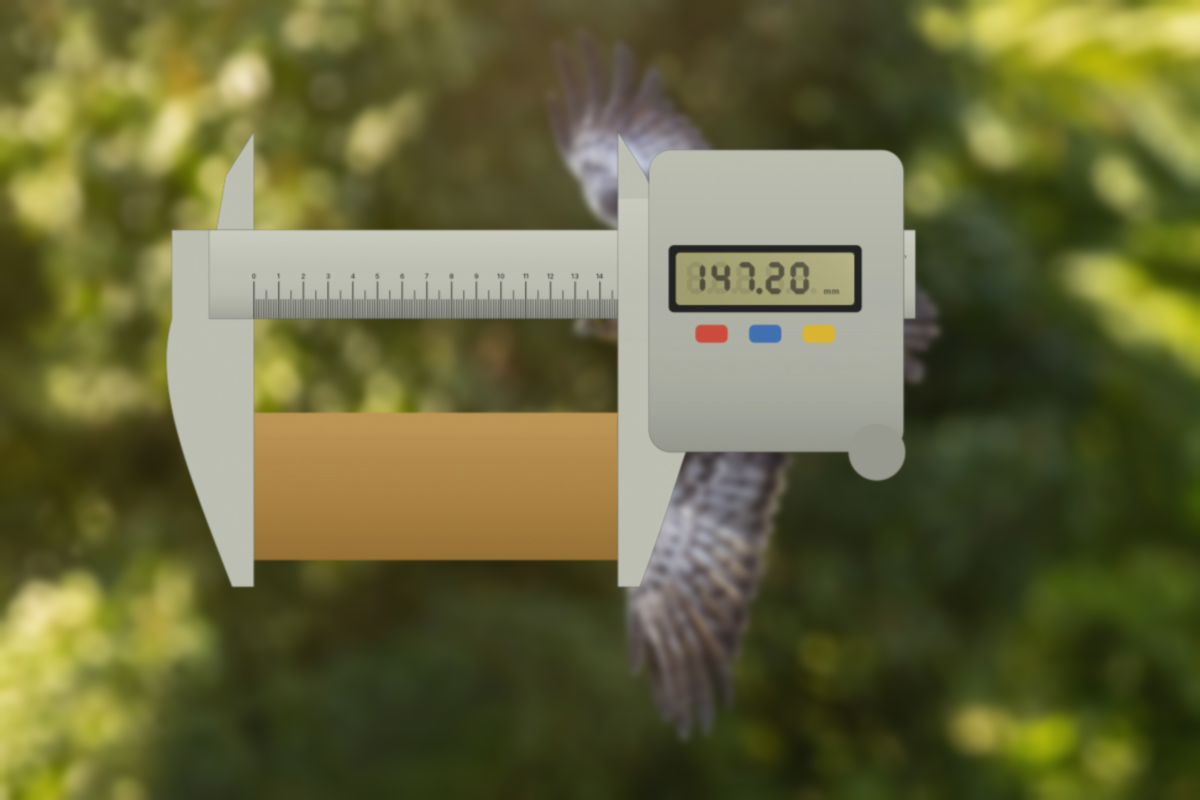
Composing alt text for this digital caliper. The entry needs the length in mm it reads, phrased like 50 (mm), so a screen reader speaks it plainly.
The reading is 147.20 (mm)
